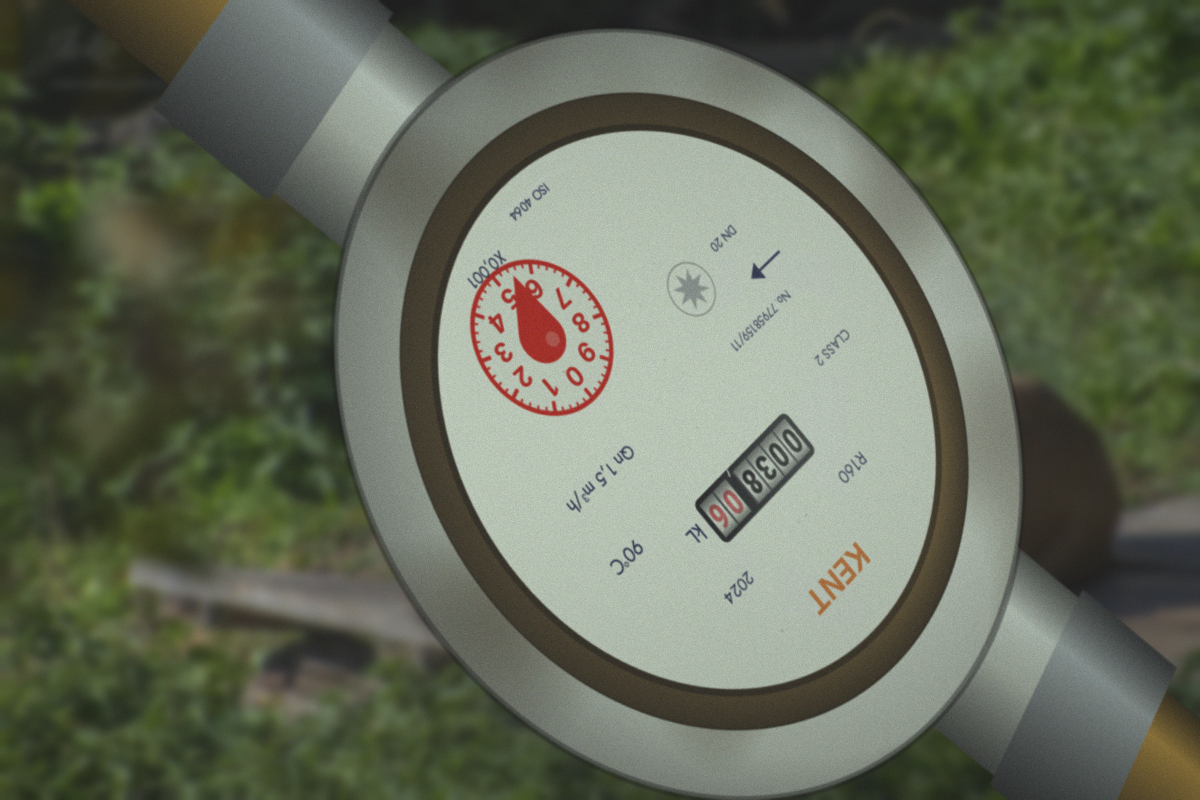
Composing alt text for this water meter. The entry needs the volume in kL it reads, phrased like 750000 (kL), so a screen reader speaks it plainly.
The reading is 38.065 (kL)
